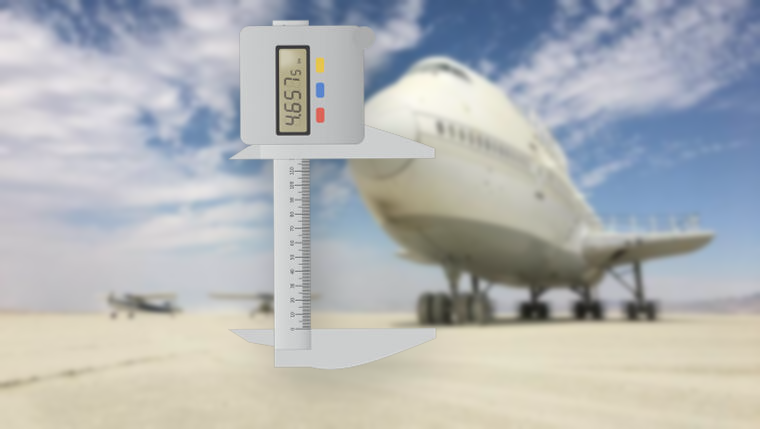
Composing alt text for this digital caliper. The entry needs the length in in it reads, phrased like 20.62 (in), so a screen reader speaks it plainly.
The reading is 4.6575 (in)
